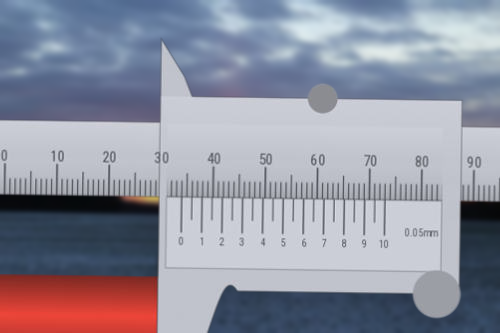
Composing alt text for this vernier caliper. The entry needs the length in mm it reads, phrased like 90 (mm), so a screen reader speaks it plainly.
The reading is 34.0 (mm)
